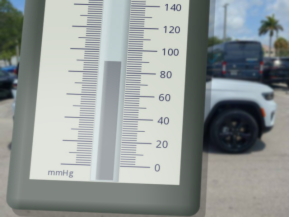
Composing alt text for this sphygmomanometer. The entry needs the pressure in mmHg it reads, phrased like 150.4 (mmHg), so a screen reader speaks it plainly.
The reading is 90 (mmHg)
